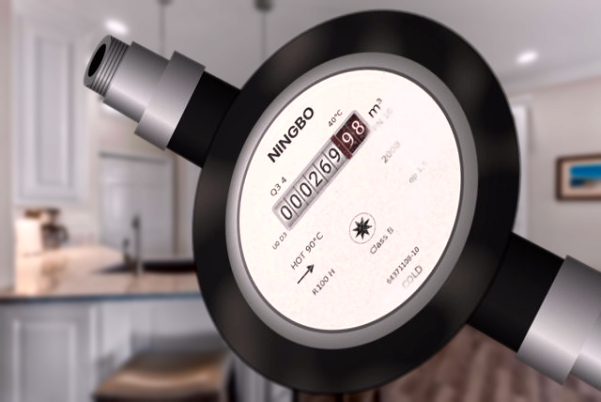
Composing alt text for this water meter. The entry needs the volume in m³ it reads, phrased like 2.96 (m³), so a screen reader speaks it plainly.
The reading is 269.98 (m³)
